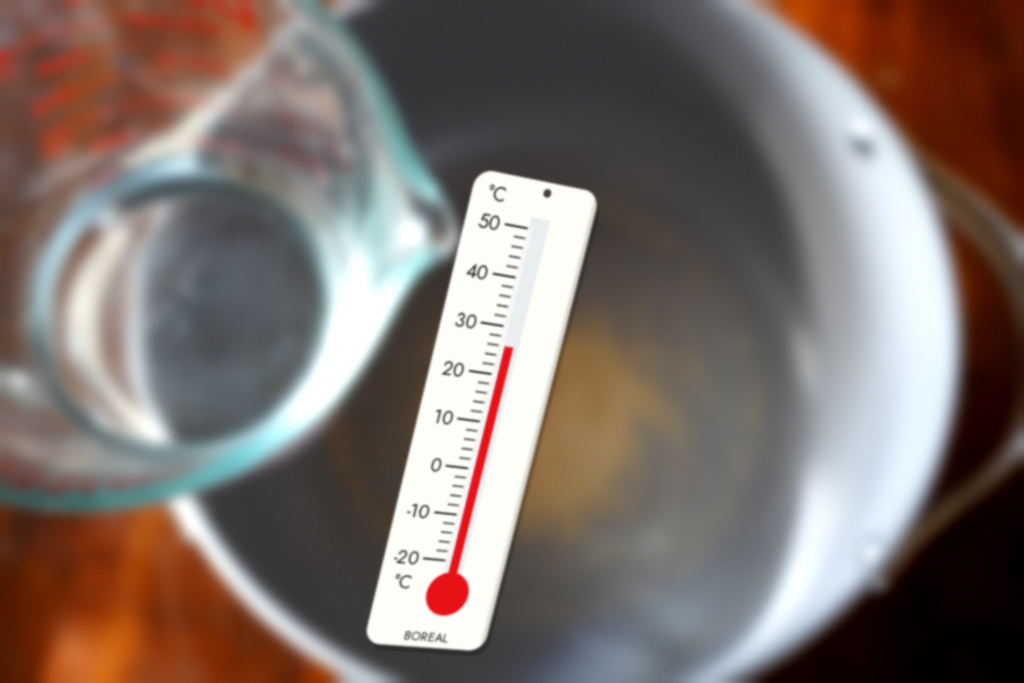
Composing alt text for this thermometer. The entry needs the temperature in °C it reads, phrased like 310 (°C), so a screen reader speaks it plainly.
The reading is 26 (°C)
